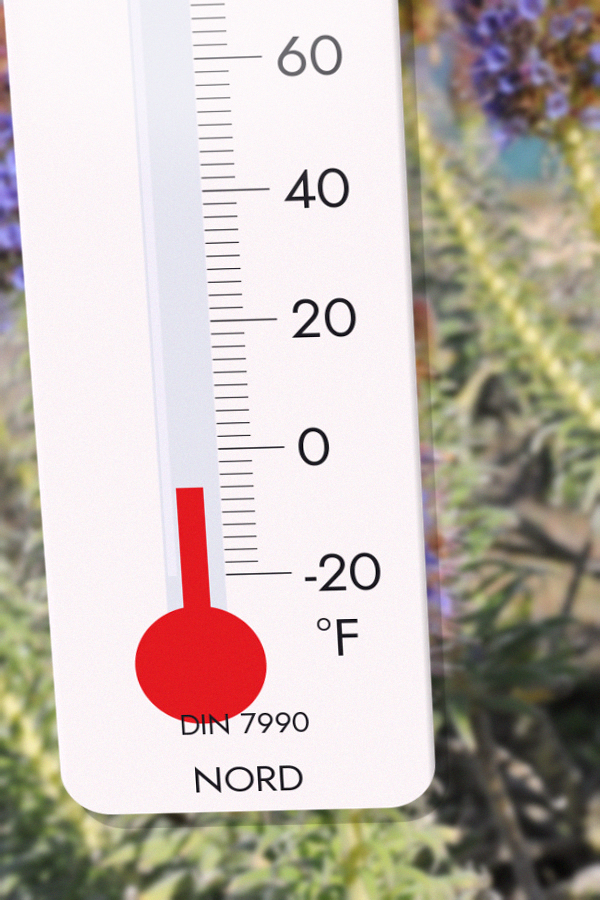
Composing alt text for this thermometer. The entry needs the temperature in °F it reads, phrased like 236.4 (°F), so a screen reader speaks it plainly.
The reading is -6 (°F)
